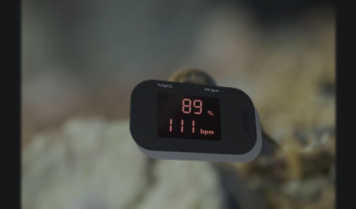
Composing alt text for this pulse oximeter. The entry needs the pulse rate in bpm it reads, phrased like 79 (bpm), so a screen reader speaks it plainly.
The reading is 111 (bpm)
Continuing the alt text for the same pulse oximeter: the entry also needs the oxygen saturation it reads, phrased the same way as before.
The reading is 89 (%)
